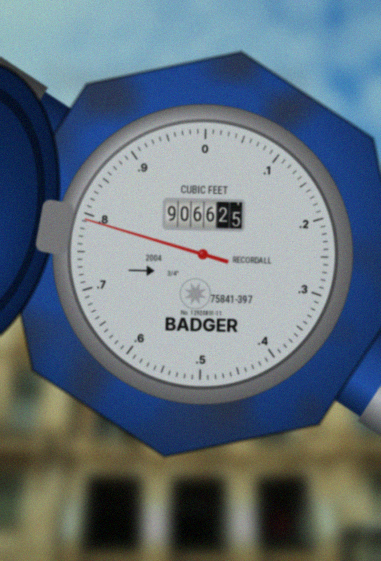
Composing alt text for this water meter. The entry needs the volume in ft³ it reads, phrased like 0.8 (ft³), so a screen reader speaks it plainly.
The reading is 906624.79 (ft³)
